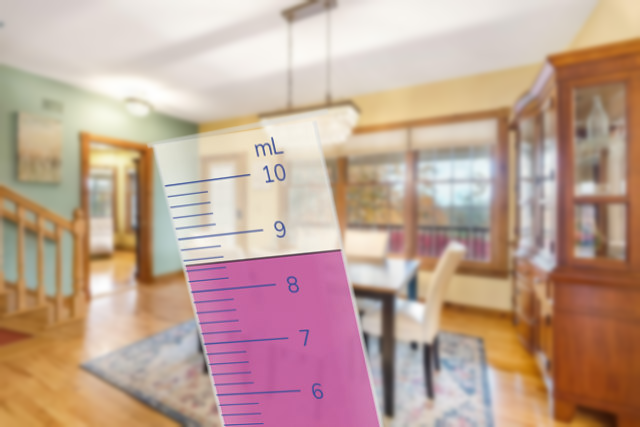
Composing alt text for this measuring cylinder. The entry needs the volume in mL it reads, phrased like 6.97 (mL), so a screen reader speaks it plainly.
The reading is 8.5 (mL)
